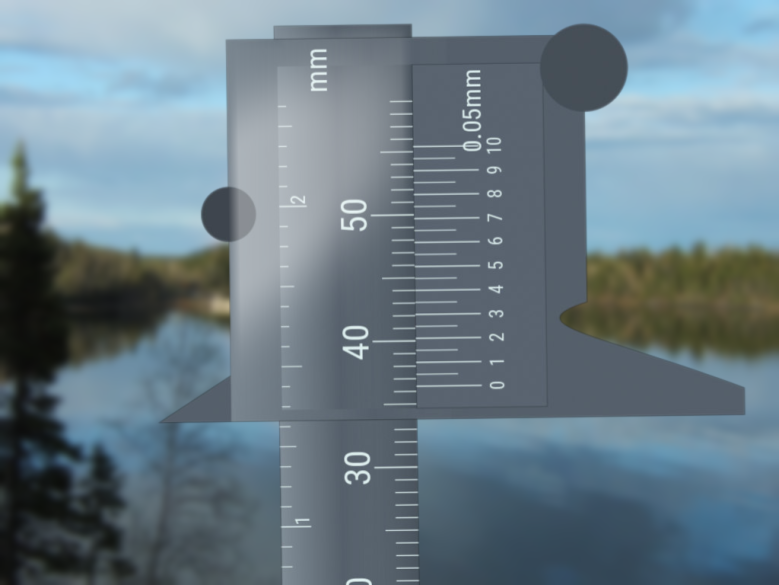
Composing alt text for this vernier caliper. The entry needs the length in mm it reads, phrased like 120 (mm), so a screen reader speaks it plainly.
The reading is 36.4 (mm)
